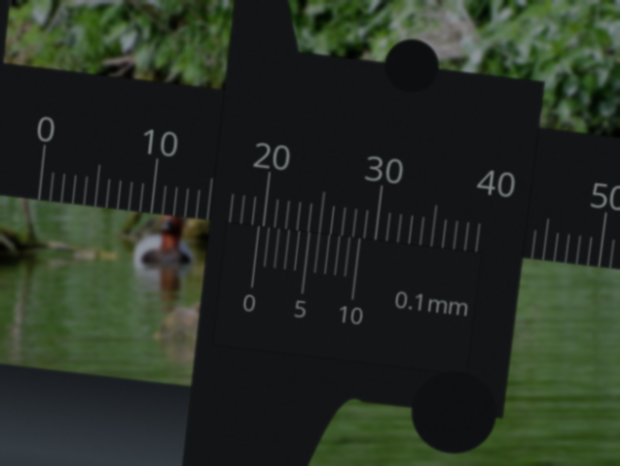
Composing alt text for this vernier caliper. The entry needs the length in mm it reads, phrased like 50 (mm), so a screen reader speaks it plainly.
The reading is 19.6 (mm)
